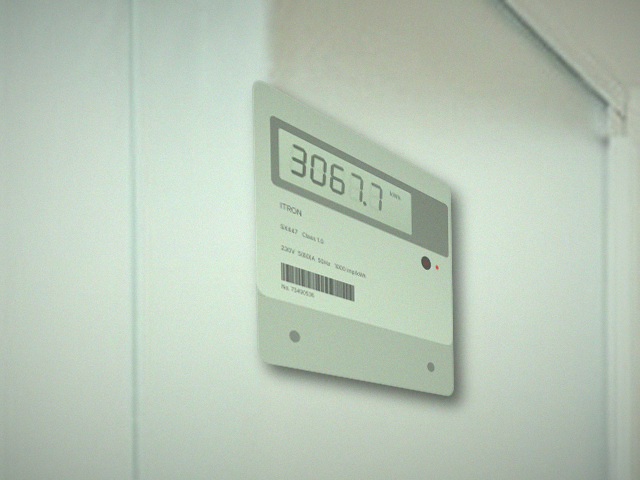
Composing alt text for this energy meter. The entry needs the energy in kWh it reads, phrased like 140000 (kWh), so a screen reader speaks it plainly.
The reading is 3067.7 (kWh)
